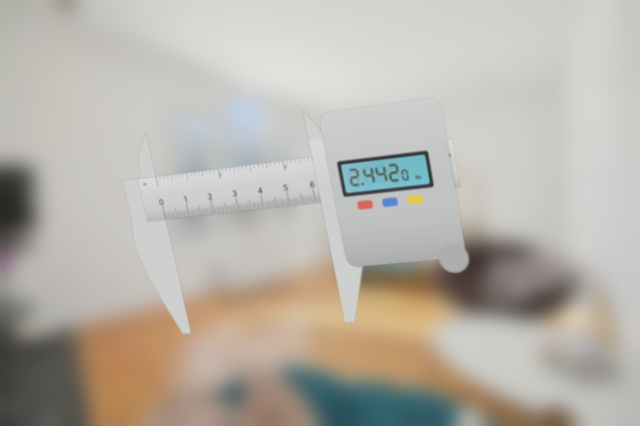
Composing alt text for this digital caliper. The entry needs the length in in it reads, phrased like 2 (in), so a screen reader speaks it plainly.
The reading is 2.4420 (in)
